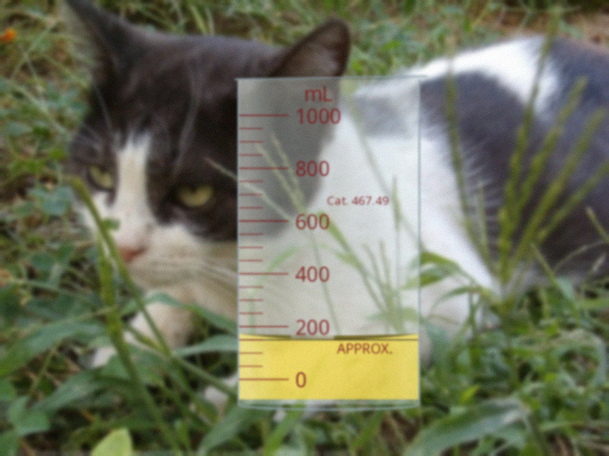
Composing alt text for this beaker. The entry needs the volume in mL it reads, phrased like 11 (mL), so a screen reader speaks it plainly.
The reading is 150 (mL)
